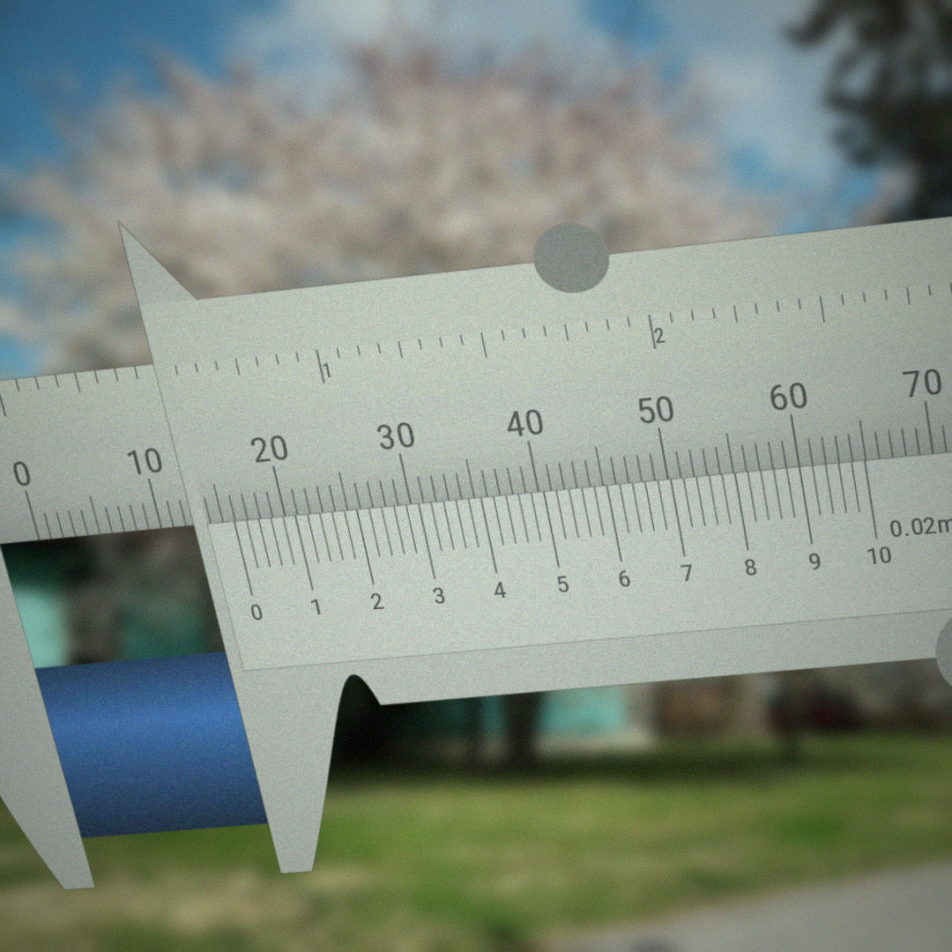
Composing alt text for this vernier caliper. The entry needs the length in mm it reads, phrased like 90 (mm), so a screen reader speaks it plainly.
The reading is 15.9 (mm)
